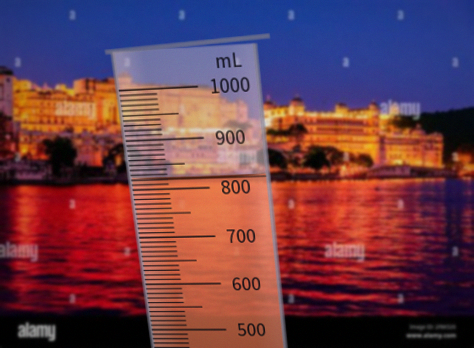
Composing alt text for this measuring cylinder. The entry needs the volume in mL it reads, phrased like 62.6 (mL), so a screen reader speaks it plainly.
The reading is 820 (mL)
